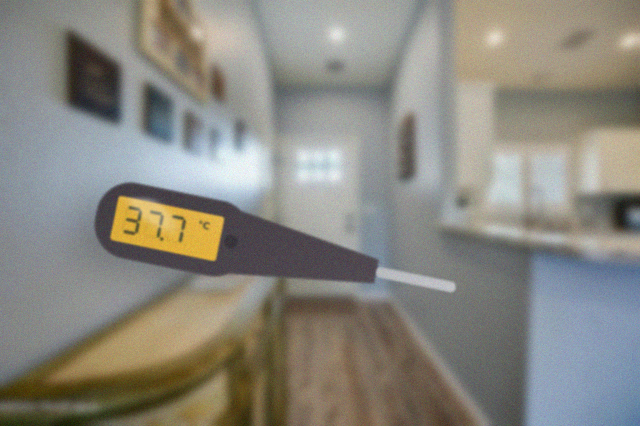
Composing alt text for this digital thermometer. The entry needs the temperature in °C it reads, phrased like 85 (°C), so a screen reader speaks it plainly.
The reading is 37.7 (°C)
